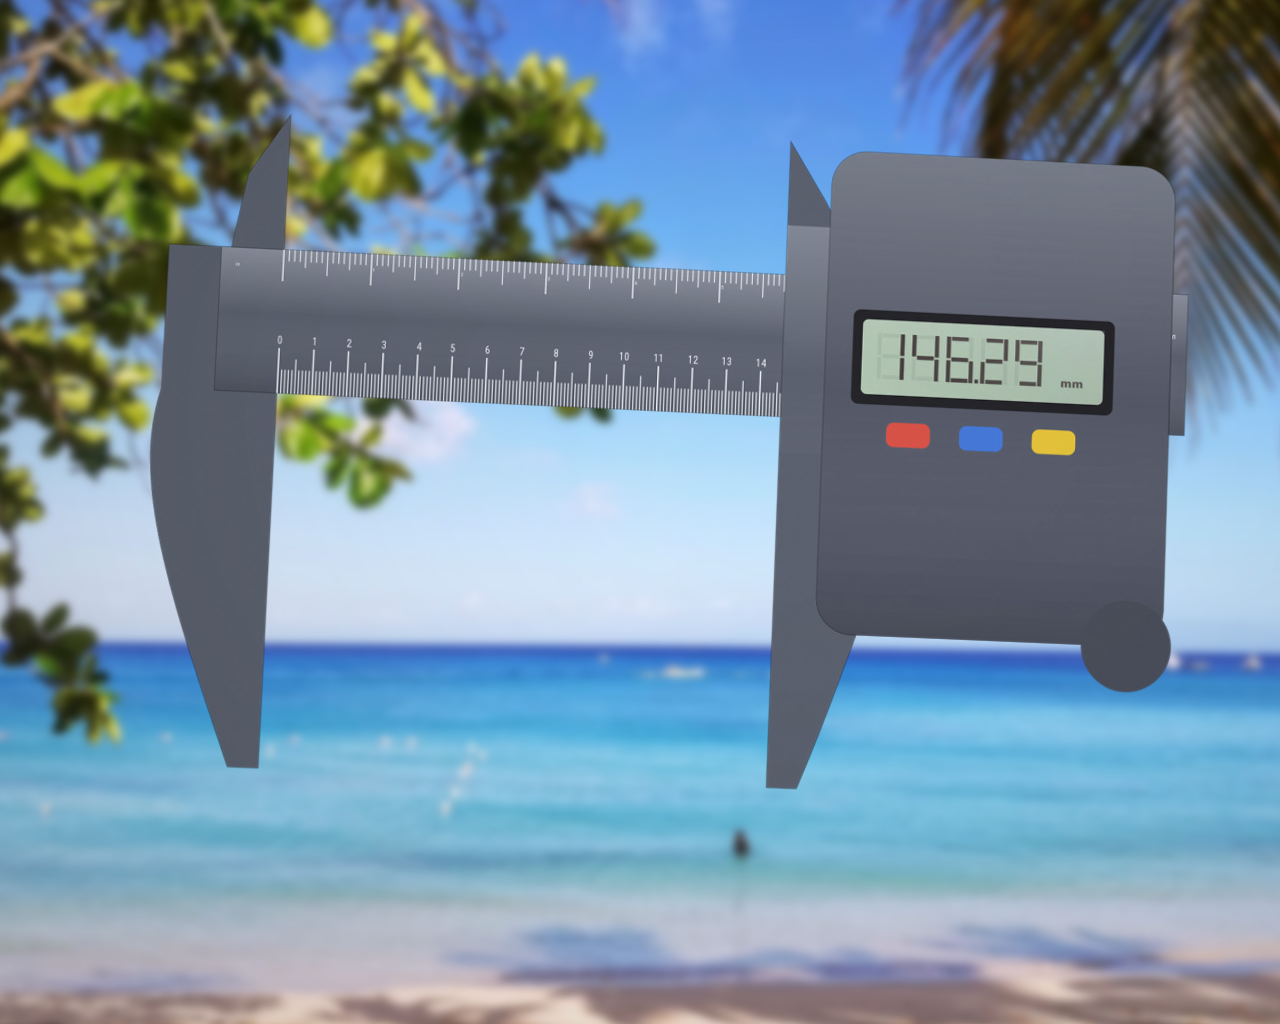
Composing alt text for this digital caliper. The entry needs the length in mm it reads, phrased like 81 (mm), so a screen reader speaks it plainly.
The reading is 146.29 (mm)
